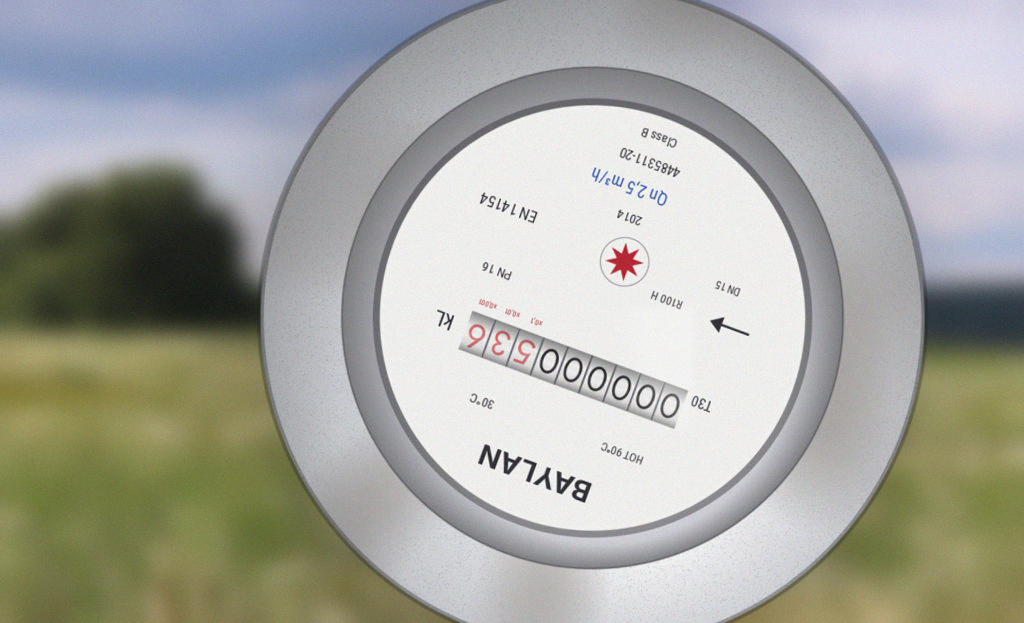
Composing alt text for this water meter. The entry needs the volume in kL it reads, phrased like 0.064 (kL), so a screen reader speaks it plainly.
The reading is 0.536 (kL)
